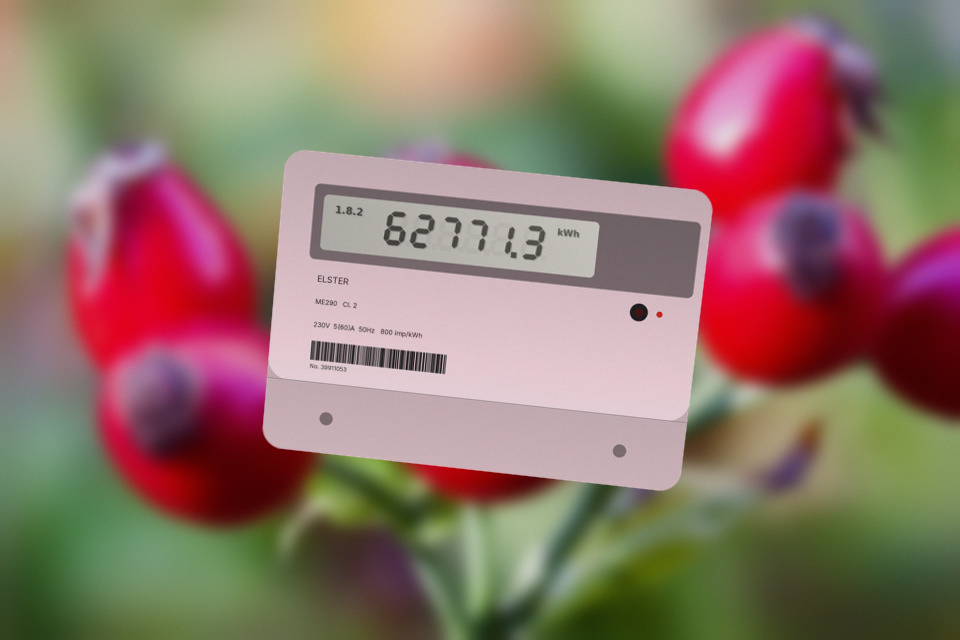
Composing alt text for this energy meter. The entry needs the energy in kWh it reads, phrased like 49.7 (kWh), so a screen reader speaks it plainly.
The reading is 62771.3 (kWh)
